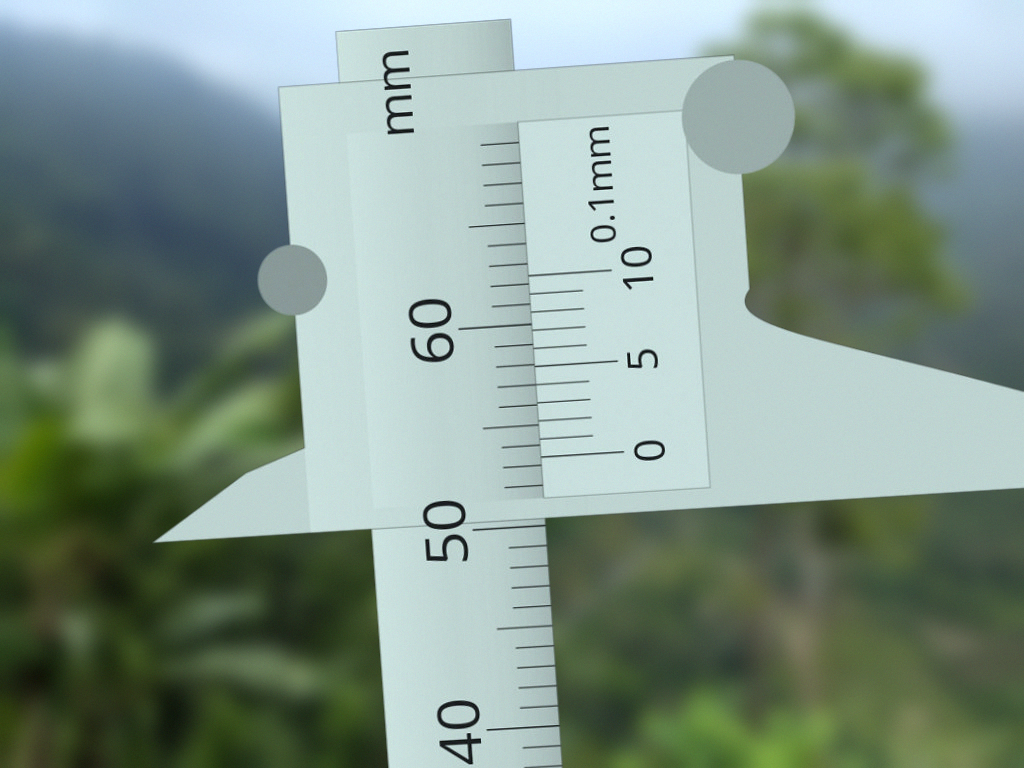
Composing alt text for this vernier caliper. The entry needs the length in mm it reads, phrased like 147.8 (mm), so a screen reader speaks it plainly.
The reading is 53.4 (mm)
